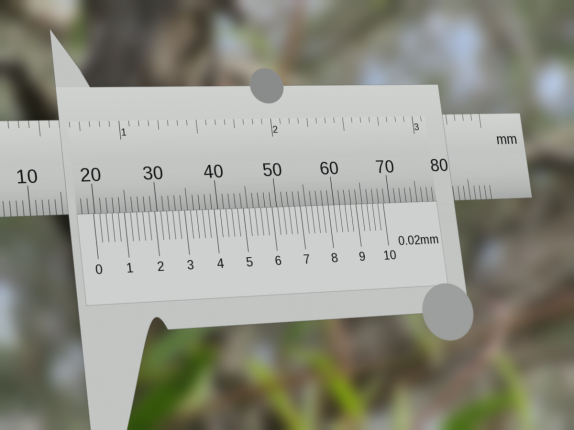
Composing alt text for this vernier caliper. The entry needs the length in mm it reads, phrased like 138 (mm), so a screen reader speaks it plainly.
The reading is 19.8 (mm)
